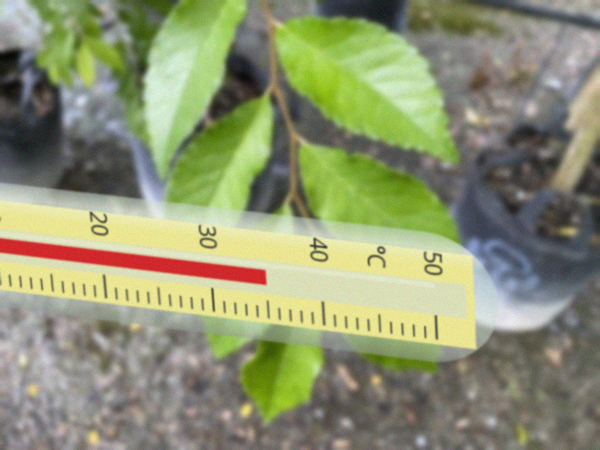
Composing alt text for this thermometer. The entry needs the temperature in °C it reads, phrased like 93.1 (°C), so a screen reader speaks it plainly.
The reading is 35 (°C)
